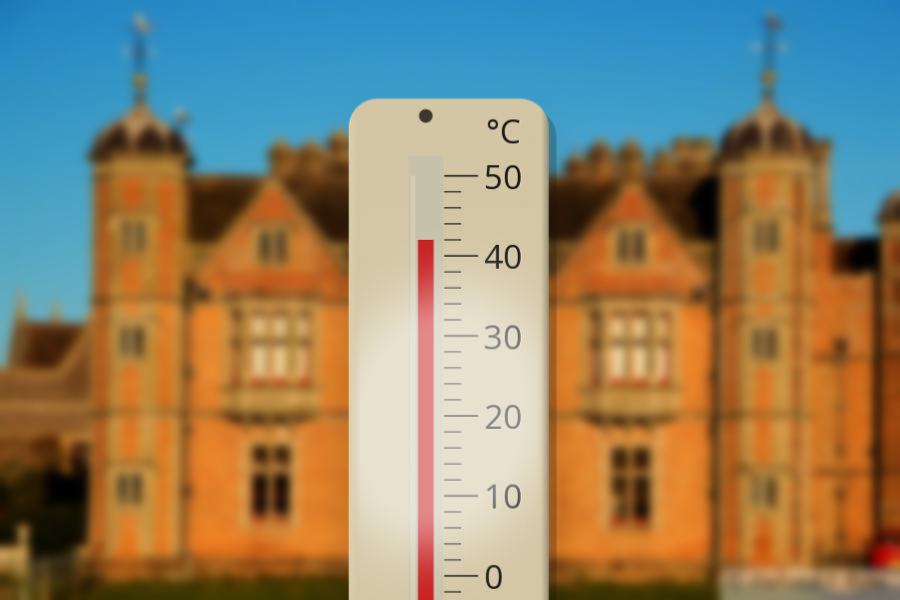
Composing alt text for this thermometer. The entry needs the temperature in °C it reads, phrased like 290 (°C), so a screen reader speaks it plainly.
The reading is 42 (°C)
